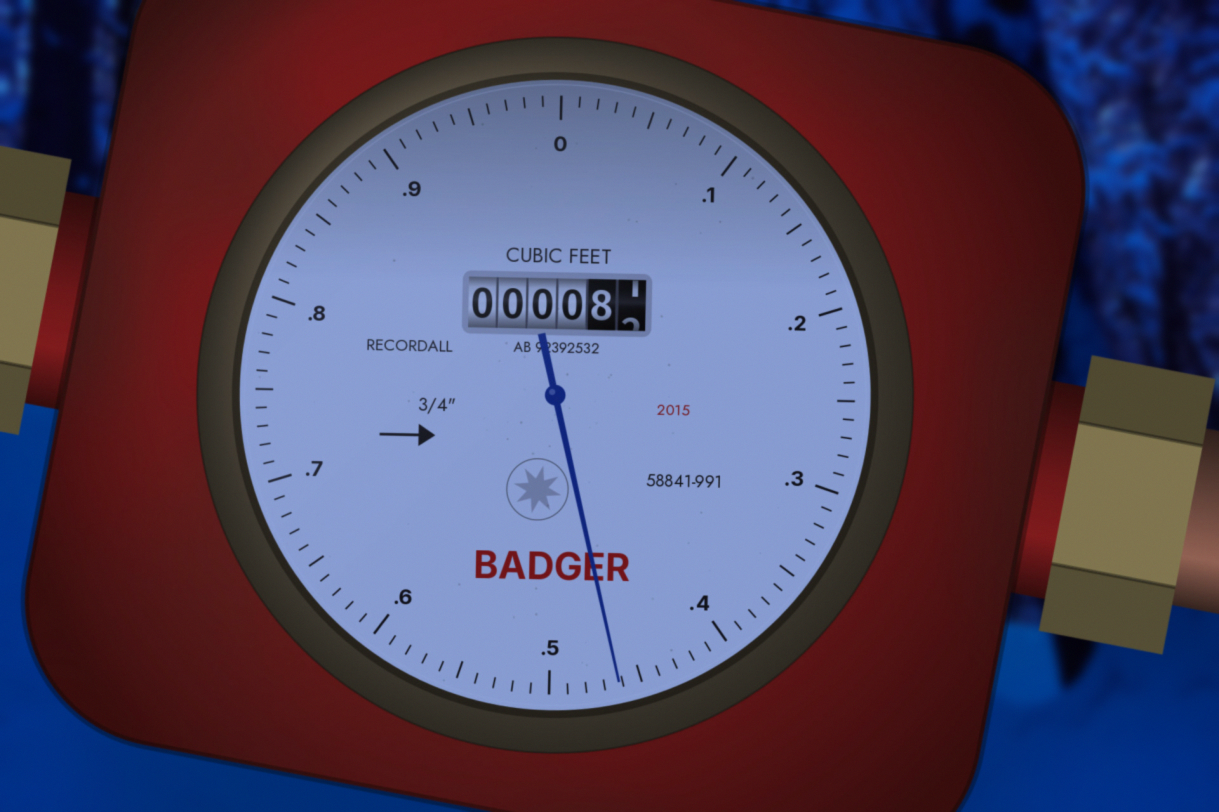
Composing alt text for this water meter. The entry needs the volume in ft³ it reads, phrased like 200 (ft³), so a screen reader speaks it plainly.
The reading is 81.46 (ft³)
